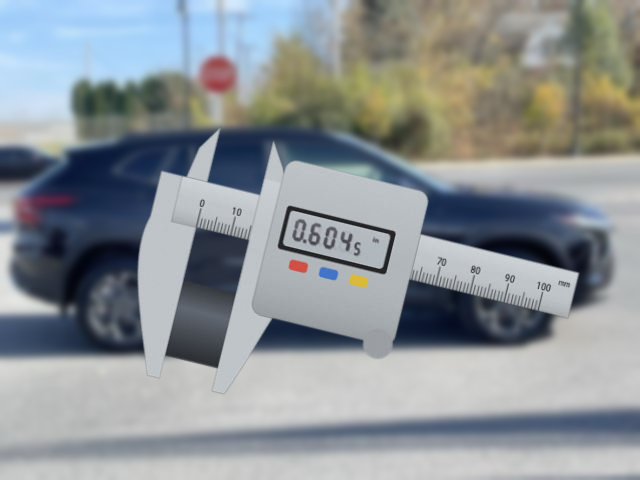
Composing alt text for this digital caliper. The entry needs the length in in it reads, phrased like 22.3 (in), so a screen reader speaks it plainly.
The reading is 0.6045 (in)
